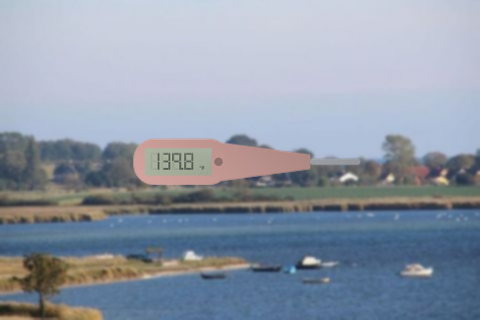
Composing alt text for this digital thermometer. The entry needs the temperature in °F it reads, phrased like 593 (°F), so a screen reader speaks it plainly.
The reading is 139.8 (°F)
